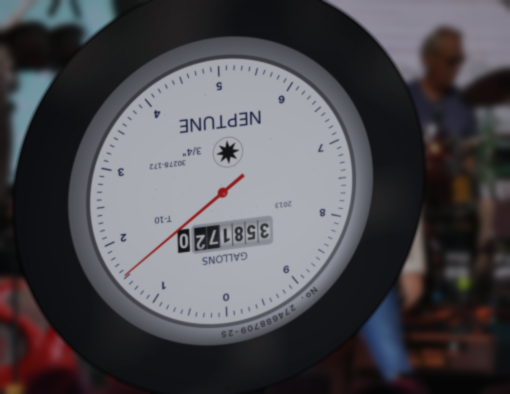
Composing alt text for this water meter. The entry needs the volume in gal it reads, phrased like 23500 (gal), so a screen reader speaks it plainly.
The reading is 3581721.5 (gal)
